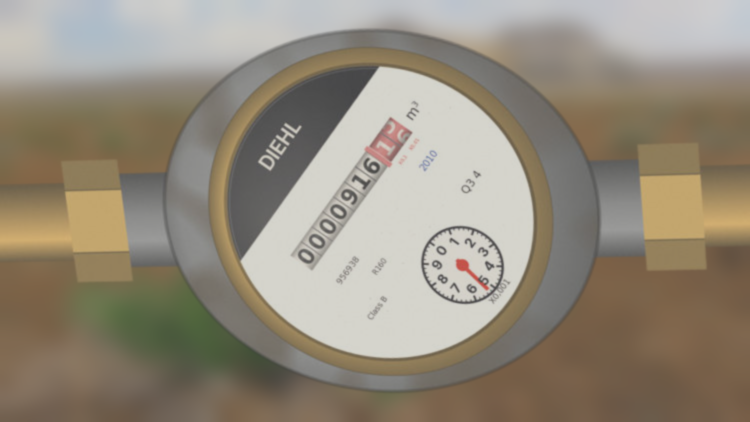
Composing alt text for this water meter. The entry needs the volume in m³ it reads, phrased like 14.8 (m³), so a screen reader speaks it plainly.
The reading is 916.155 (m³)
